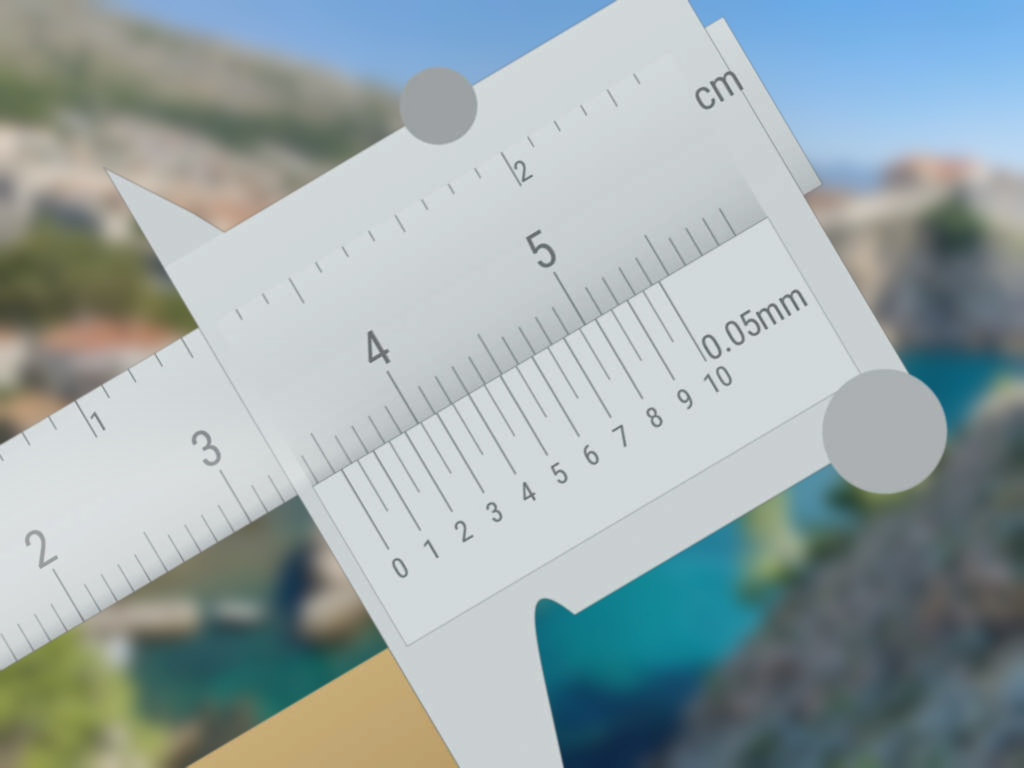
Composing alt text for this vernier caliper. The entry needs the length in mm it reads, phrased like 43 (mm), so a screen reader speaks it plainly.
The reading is 35.4 (mm)
